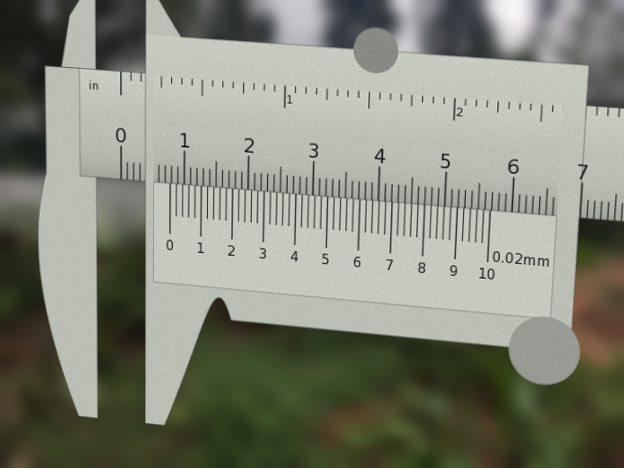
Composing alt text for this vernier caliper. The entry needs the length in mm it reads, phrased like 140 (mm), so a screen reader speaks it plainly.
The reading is 7.8 (mm)
